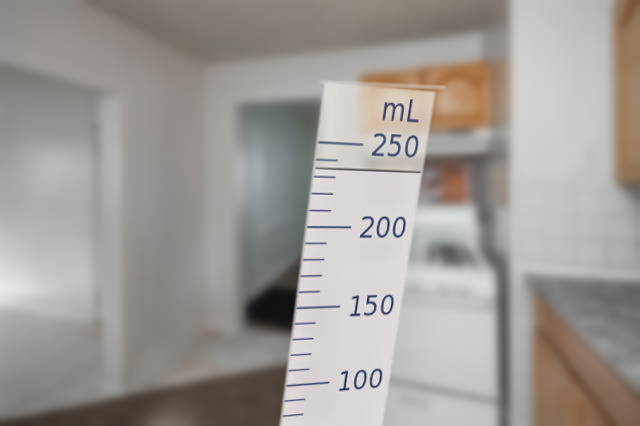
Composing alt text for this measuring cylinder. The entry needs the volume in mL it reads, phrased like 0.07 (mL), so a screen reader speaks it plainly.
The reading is 235 (mL)
